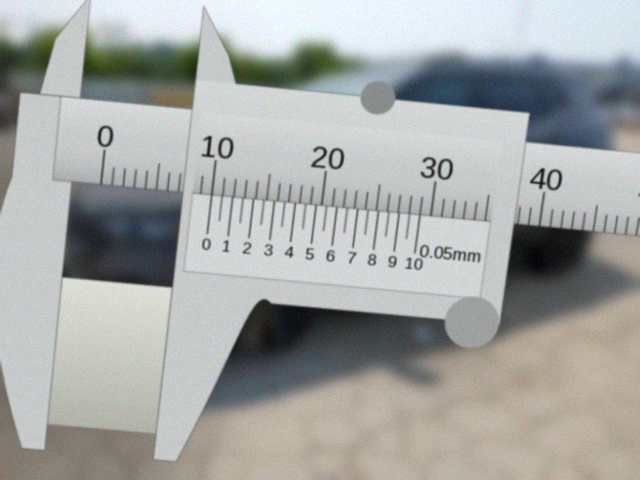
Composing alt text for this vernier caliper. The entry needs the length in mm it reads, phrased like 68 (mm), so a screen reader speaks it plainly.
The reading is 10.0 (mm)
